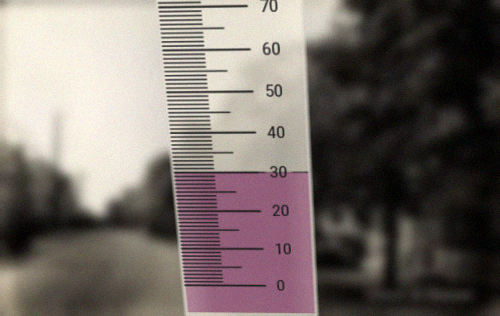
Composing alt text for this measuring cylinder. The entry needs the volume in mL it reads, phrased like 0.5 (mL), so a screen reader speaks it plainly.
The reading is 30 (mL)
